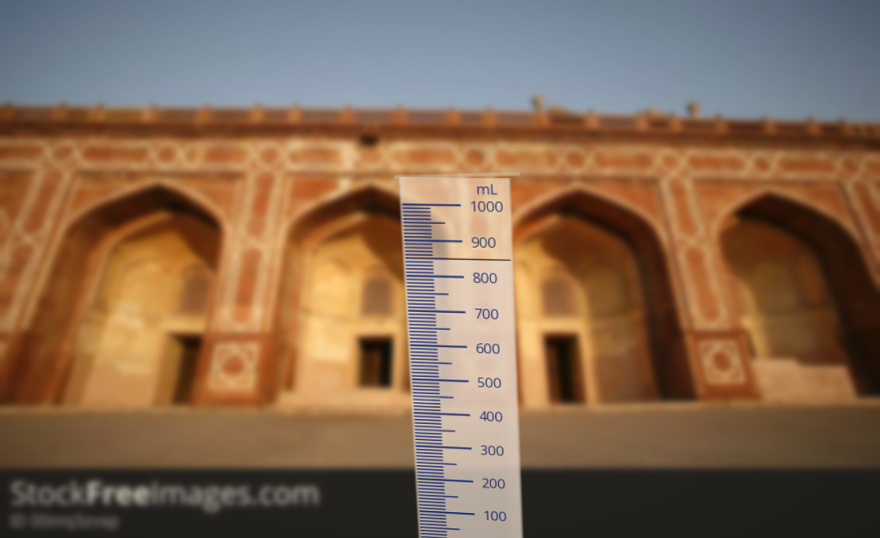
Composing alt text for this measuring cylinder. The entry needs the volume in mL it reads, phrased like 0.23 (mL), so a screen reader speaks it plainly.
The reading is 850 (mL)
